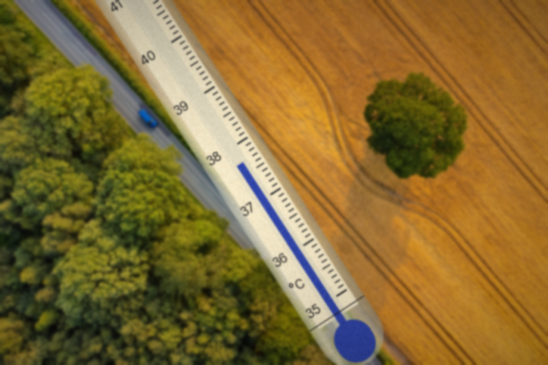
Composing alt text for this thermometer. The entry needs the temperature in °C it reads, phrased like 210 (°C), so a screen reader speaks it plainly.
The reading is 37.7 (°C)
